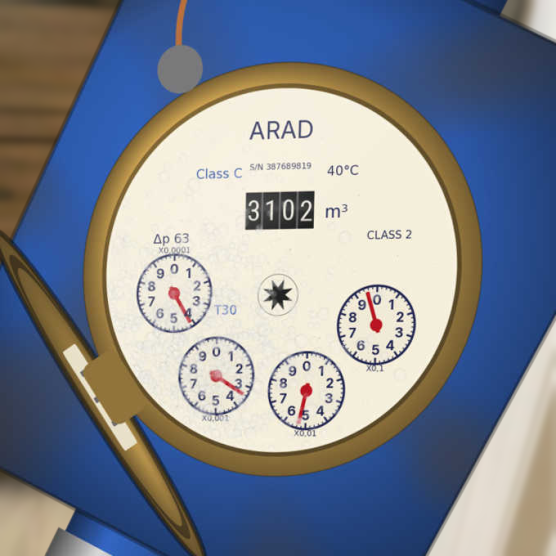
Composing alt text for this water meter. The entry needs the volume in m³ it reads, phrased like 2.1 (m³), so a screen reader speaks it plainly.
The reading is 3101.9534 (m³)
